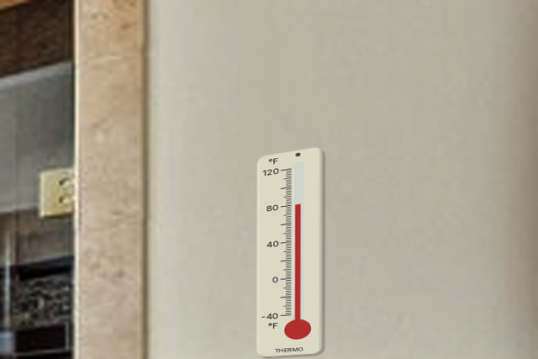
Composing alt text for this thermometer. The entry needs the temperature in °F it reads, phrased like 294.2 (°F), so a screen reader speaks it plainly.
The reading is 80 (°F)
